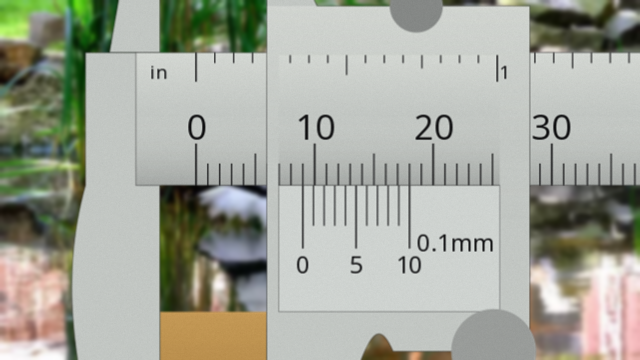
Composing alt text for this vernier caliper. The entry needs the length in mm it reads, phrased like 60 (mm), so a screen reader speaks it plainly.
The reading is 9.0 (mm)
